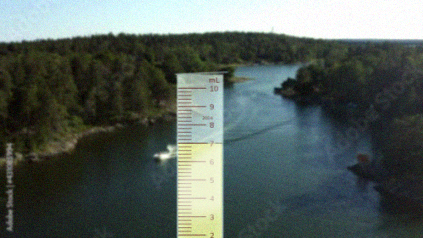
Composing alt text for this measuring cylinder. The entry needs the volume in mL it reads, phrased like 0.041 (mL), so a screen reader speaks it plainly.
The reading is 7 (mL)
